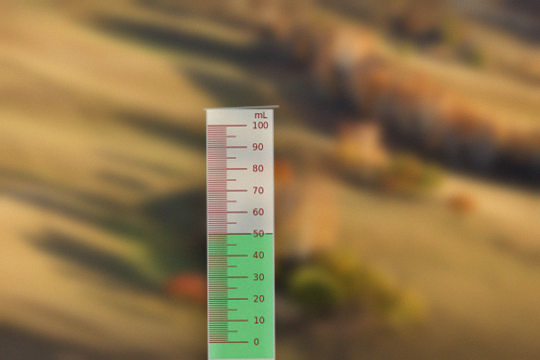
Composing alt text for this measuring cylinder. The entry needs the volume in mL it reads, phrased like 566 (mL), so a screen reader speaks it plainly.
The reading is 50 (mL)
